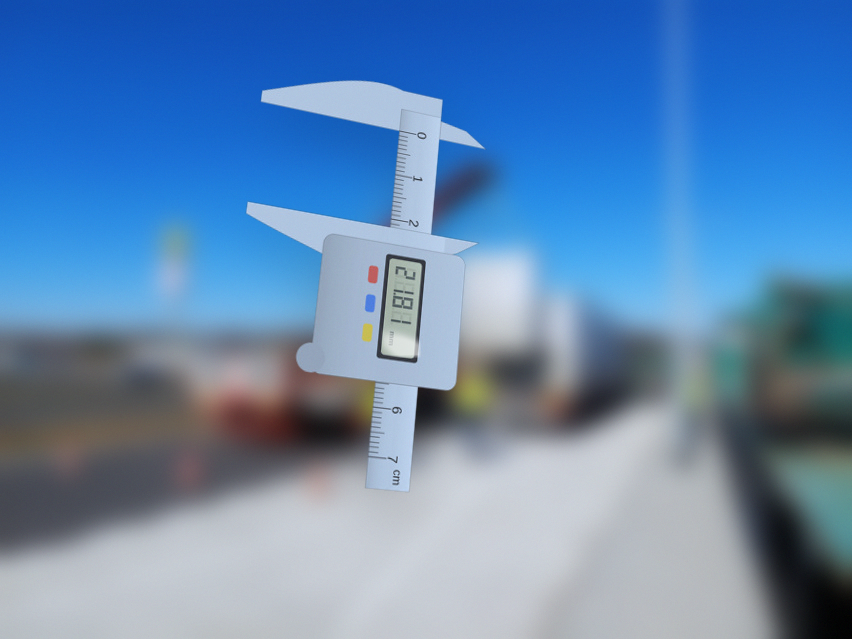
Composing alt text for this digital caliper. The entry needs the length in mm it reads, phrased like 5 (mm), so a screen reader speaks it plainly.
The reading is 21.81 (mm)
